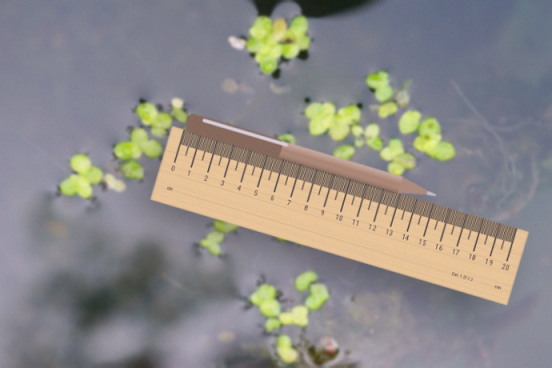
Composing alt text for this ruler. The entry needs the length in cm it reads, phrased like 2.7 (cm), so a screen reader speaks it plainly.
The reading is 15 (cm)
